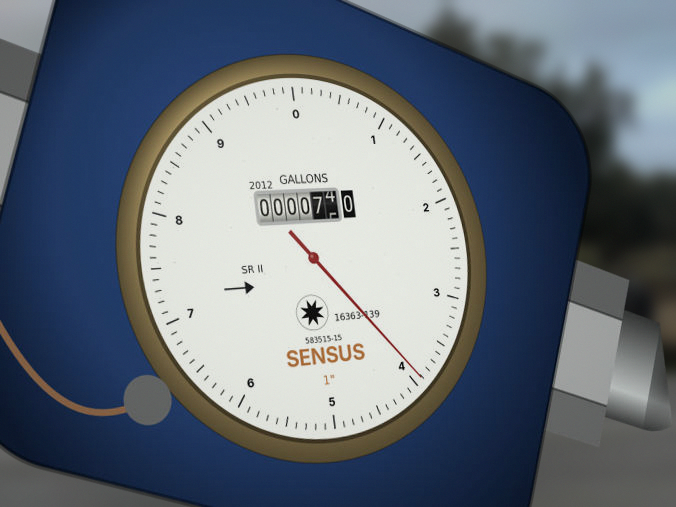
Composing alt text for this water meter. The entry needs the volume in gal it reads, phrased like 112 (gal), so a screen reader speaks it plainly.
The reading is 743.9 (gal)
